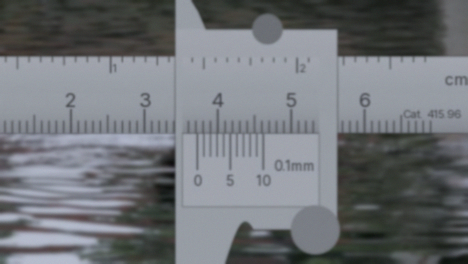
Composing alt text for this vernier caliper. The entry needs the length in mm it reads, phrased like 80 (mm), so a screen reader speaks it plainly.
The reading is 37.2 (mm)
